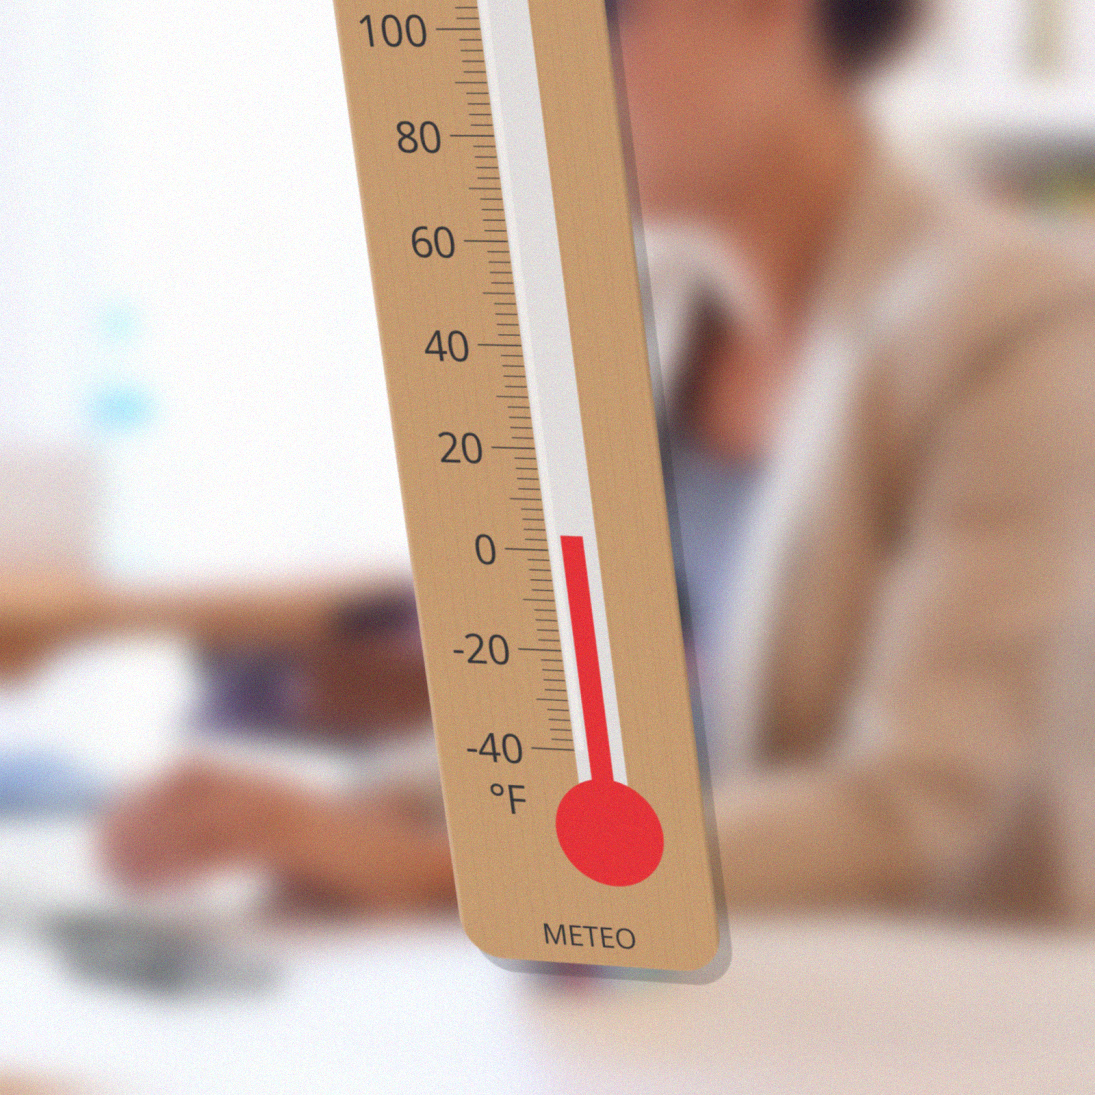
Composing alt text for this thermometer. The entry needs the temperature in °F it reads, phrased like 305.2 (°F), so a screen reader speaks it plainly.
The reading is 3 (°F)
